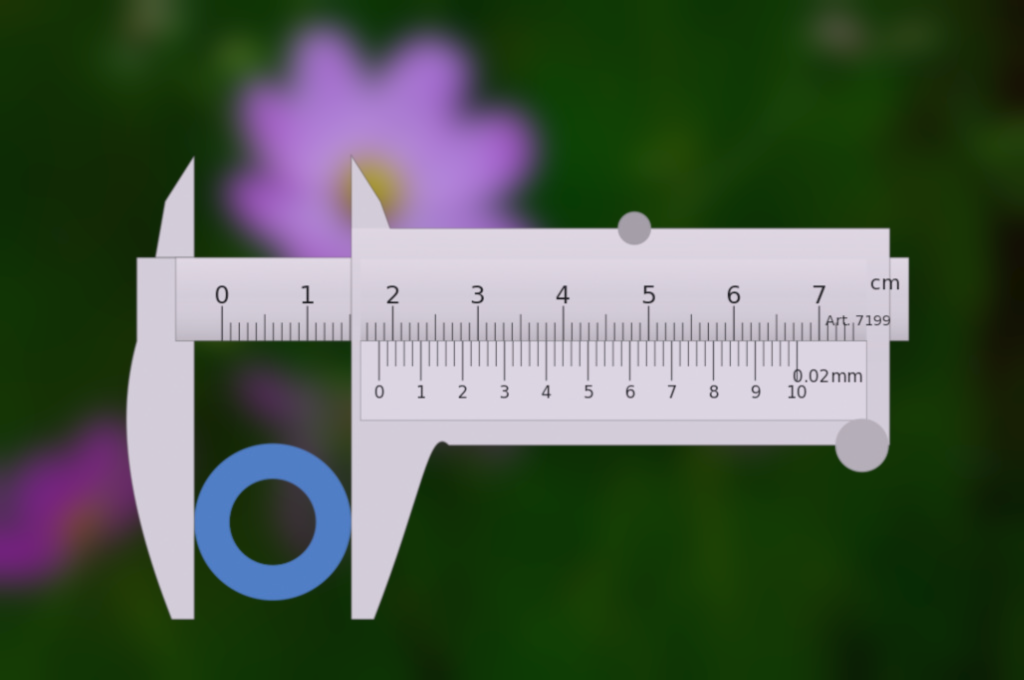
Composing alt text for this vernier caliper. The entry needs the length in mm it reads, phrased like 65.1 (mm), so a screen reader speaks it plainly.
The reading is 18.4 (mm)
